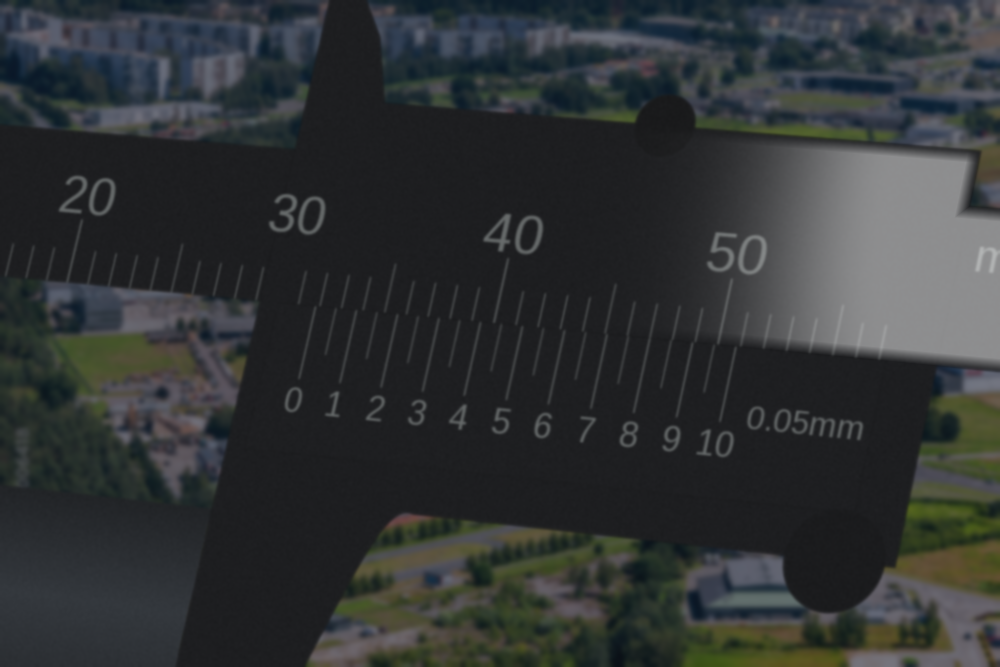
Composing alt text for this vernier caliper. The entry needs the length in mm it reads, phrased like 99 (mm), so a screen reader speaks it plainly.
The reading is 31.8 (mm)
